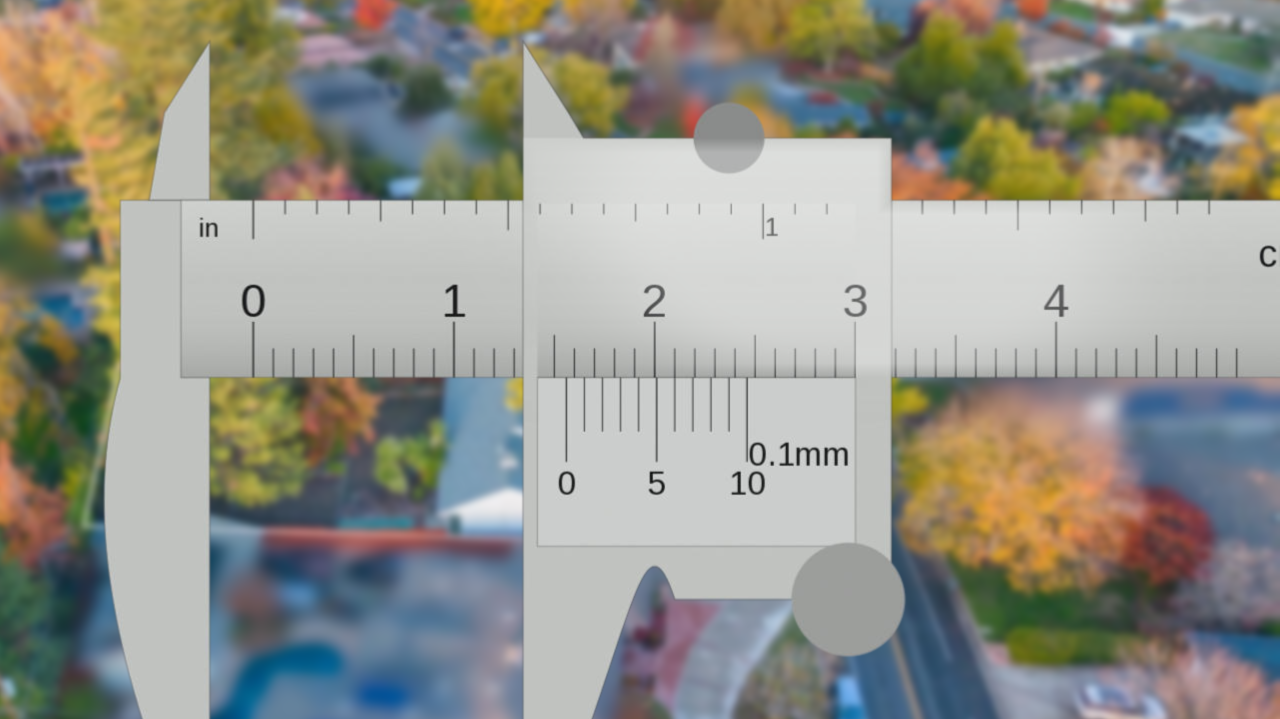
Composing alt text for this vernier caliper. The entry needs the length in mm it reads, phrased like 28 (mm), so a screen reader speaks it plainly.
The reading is 15.6 (mm)
